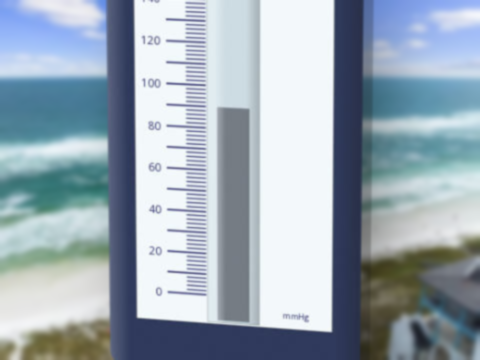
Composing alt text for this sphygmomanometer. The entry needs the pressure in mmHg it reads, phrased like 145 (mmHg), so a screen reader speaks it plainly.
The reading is 90 (mmHg)
